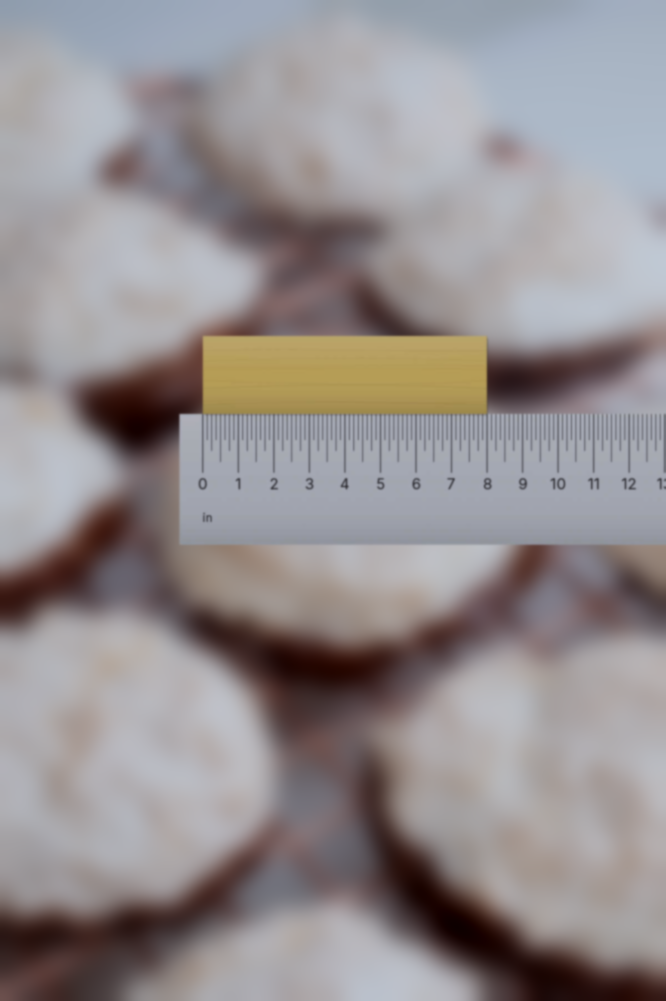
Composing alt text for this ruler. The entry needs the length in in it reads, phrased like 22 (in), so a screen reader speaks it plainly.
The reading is 8 (in)
